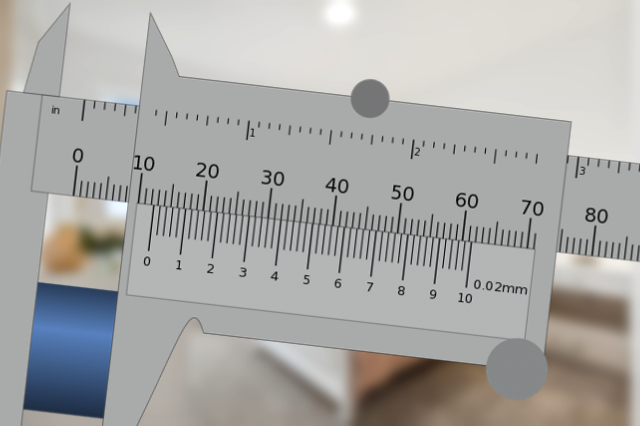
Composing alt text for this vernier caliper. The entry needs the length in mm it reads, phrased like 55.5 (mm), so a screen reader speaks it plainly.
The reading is 12.4 (mm)
